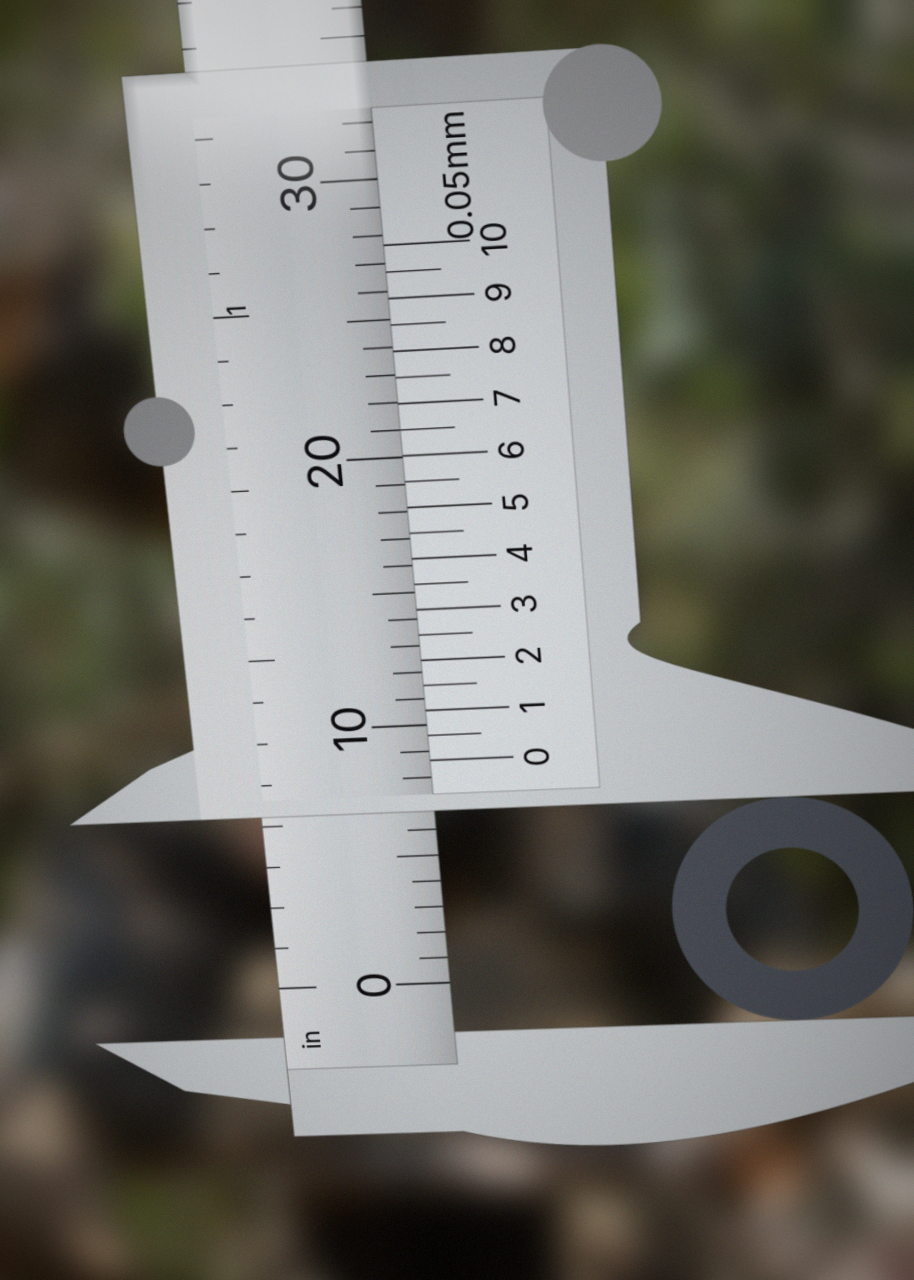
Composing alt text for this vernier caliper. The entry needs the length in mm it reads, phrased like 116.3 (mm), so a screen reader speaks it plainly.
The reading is 8.65 (mm)
